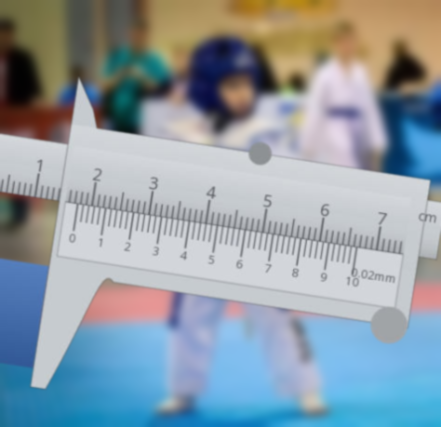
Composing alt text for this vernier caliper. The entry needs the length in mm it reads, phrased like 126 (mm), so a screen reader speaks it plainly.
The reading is 17.5 (mm)
